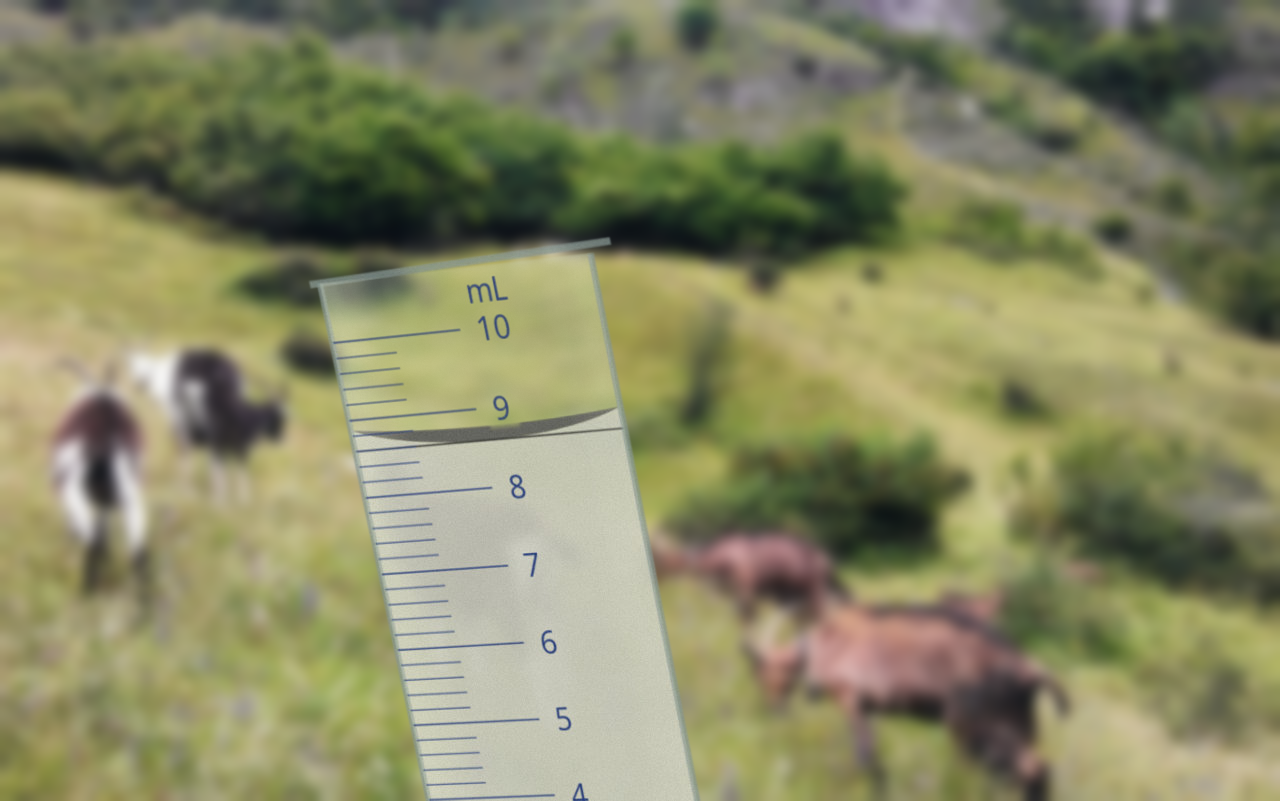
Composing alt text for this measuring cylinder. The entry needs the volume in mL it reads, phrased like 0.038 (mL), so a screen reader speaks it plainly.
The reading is 8.6 (mL)
